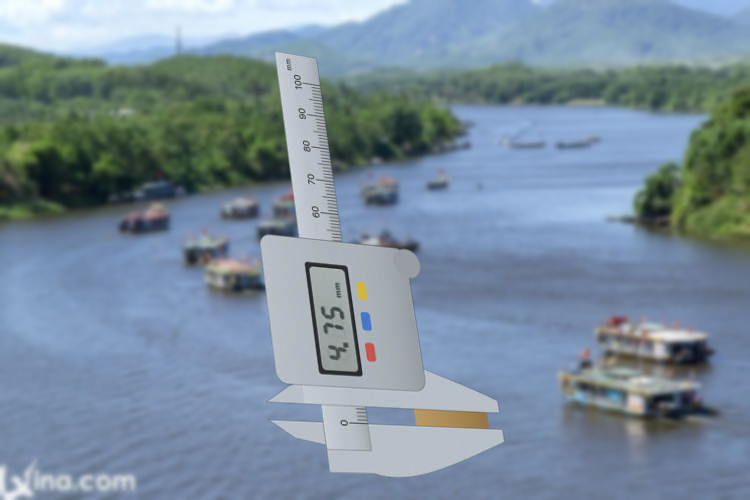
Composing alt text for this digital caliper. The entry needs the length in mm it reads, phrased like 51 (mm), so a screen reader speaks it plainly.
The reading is 4.75 (mm)
